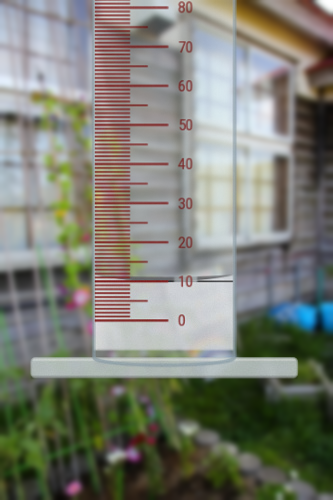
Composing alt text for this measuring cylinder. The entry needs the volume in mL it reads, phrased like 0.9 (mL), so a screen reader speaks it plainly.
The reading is 10 (mL)
